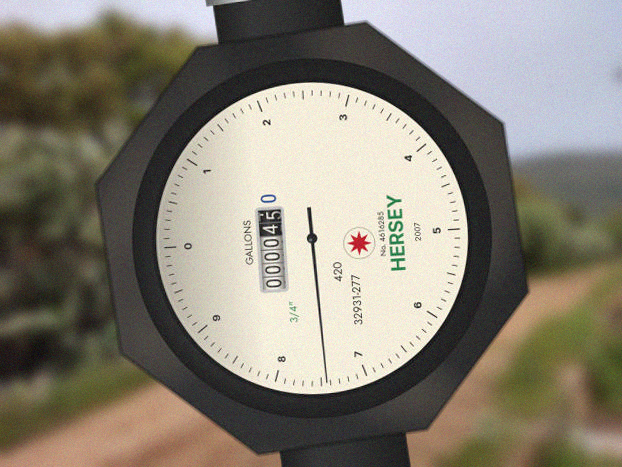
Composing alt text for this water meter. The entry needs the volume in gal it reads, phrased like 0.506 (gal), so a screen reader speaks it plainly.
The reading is 447.4 (gal)
